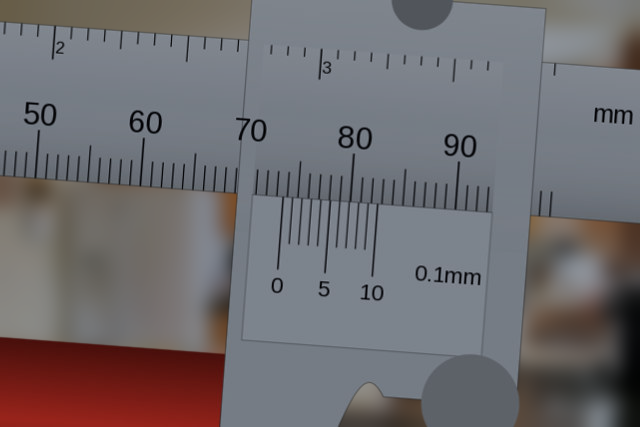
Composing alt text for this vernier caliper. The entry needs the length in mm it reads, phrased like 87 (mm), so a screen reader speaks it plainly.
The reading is 73.6 (mm)
